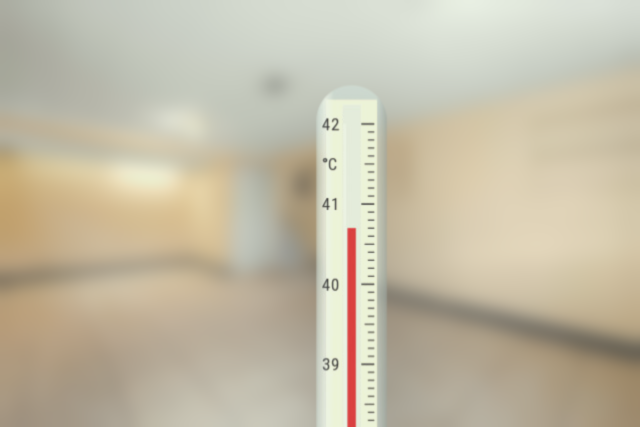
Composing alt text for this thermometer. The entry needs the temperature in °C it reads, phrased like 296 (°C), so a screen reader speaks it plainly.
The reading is 40.7 (°C)
